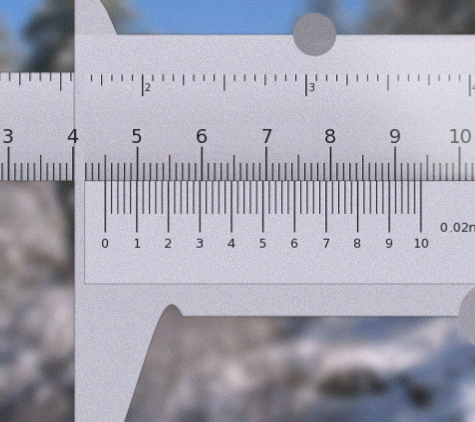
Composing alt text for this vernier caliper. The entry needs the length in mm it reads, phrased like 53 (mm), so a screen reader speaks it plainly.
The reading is 45.0 (mm)
